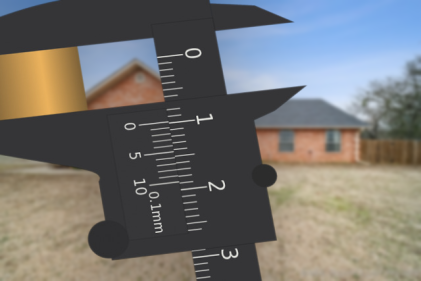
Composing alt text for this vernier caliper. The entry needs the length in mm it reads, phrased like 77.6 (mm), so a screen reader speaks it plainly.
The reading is 9.8 (mm)
